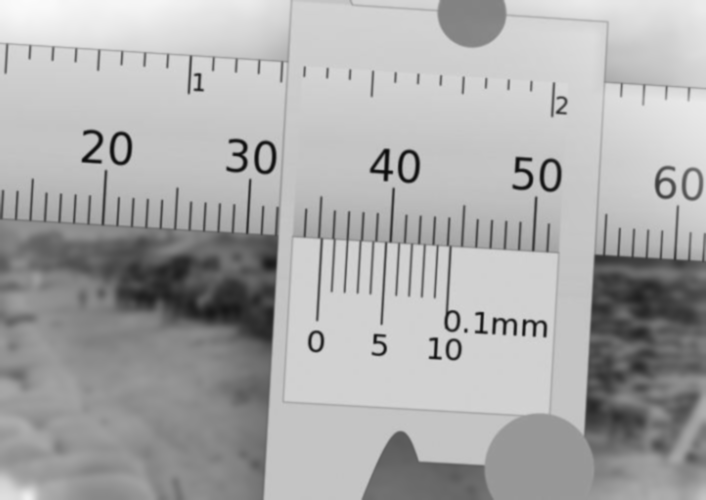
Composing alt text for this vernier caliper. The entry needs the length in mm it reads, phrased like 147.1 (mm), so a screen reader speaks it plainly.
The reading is 35.2 (mm)
